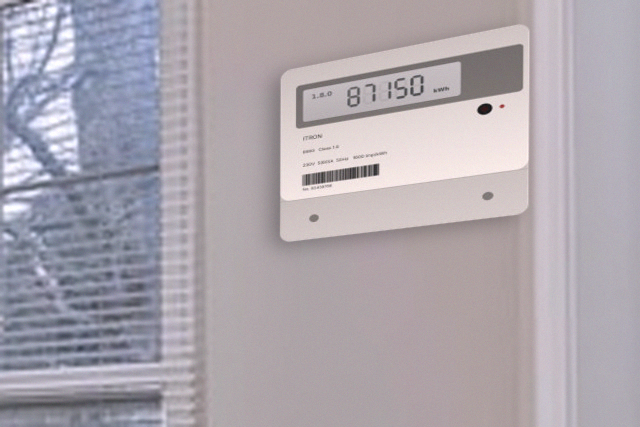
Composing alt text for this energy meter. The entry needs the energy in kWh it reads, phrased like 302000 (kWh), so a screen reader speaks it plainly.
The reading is 87150 (kWh)
